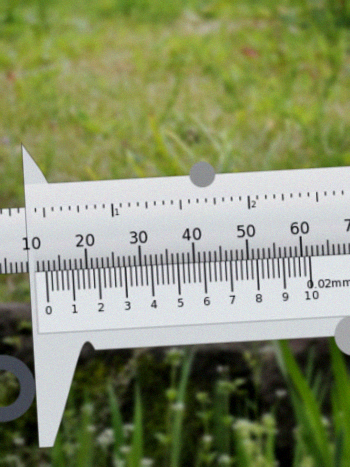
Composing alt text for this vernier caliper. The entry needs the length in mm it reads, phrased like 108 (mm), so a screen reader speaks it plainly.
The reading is 12.5 (mm)
